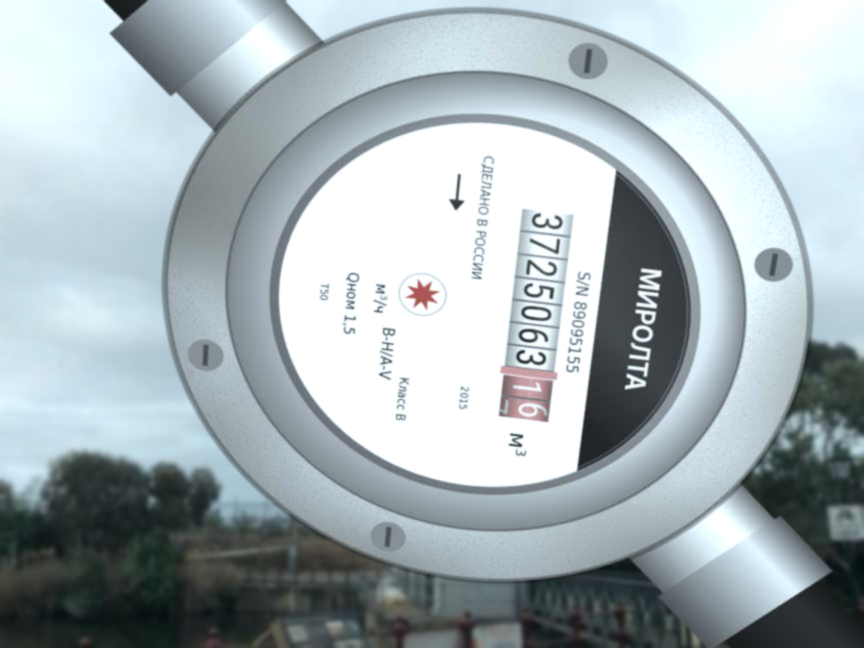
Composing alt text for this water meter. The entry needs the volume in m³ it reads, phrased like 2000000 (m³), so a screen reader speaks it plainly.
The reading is 3725063.16 (m³)
